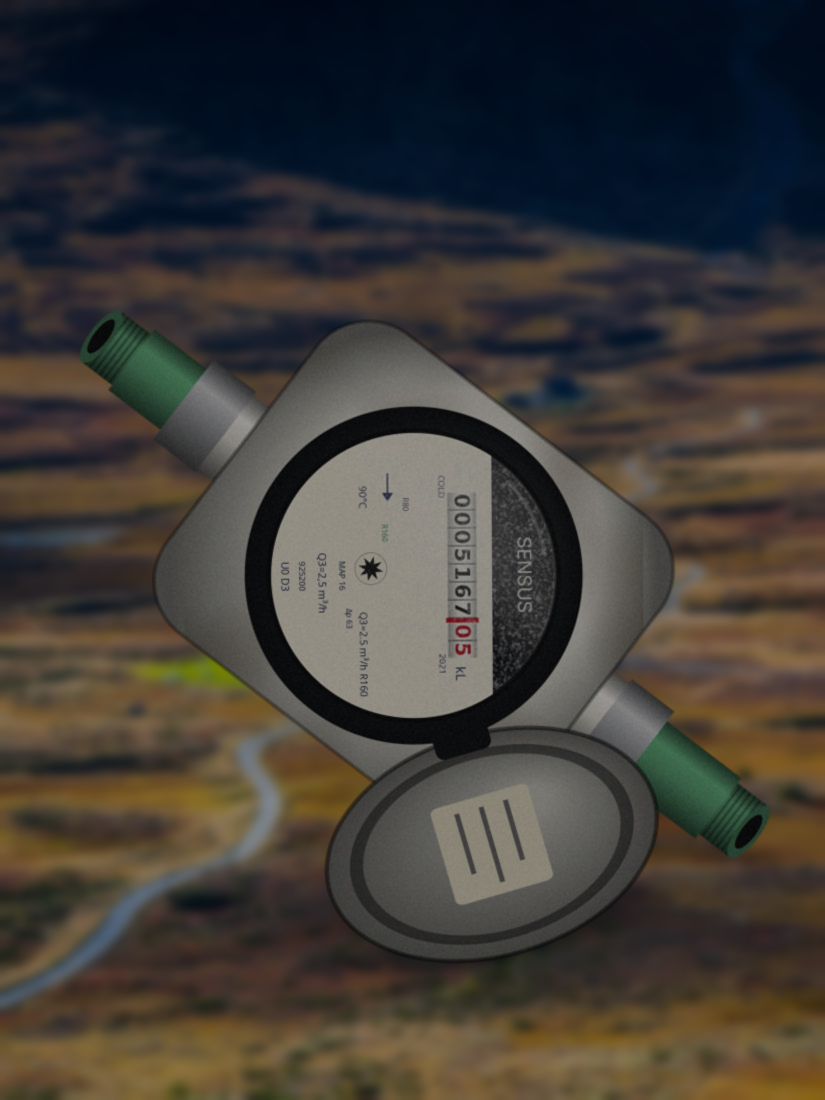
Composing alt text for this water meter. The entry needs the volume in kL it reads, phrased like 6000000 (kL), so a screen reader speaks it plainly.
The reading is 5167.05 (kL)
